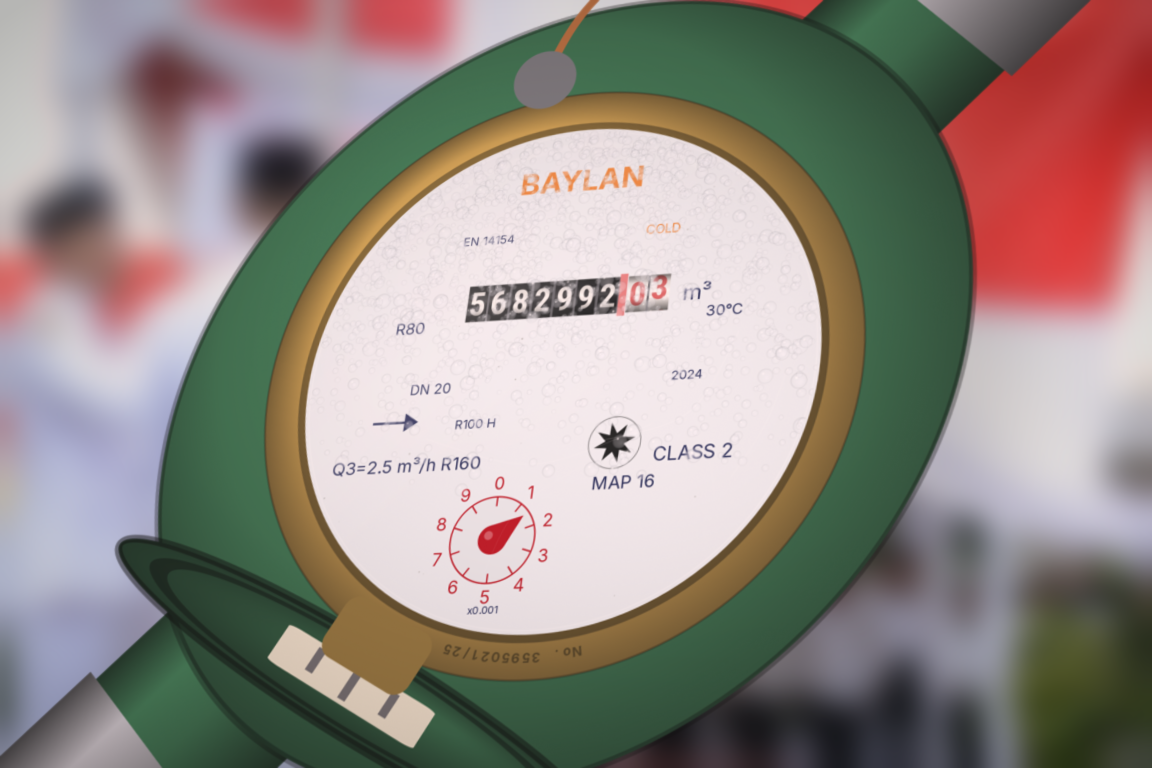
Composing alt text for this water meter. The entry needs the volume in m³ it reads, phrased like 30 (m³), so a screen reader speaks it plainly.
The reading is 5682992.031 (m³)
